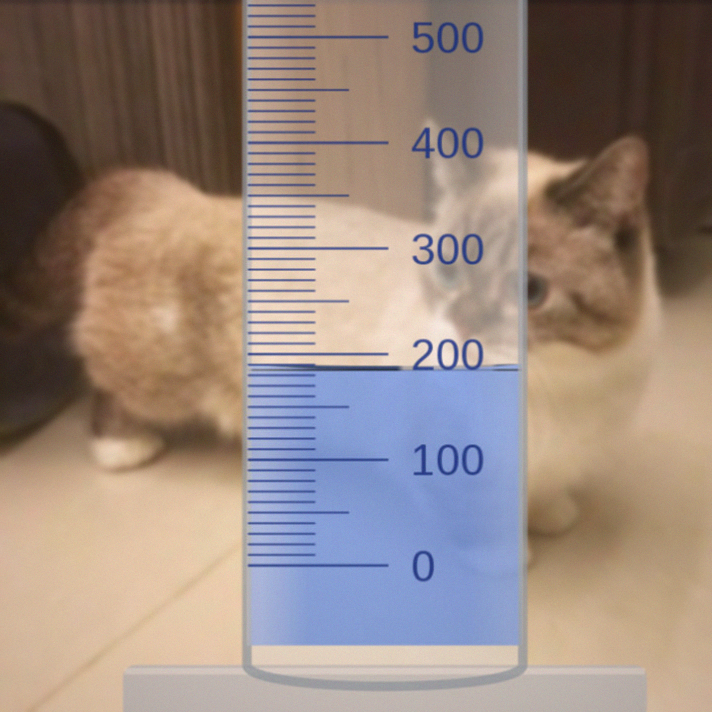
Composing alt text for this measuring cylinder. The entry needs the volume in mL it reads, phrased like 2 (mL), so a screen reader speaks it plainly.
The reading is 185 (mL)
